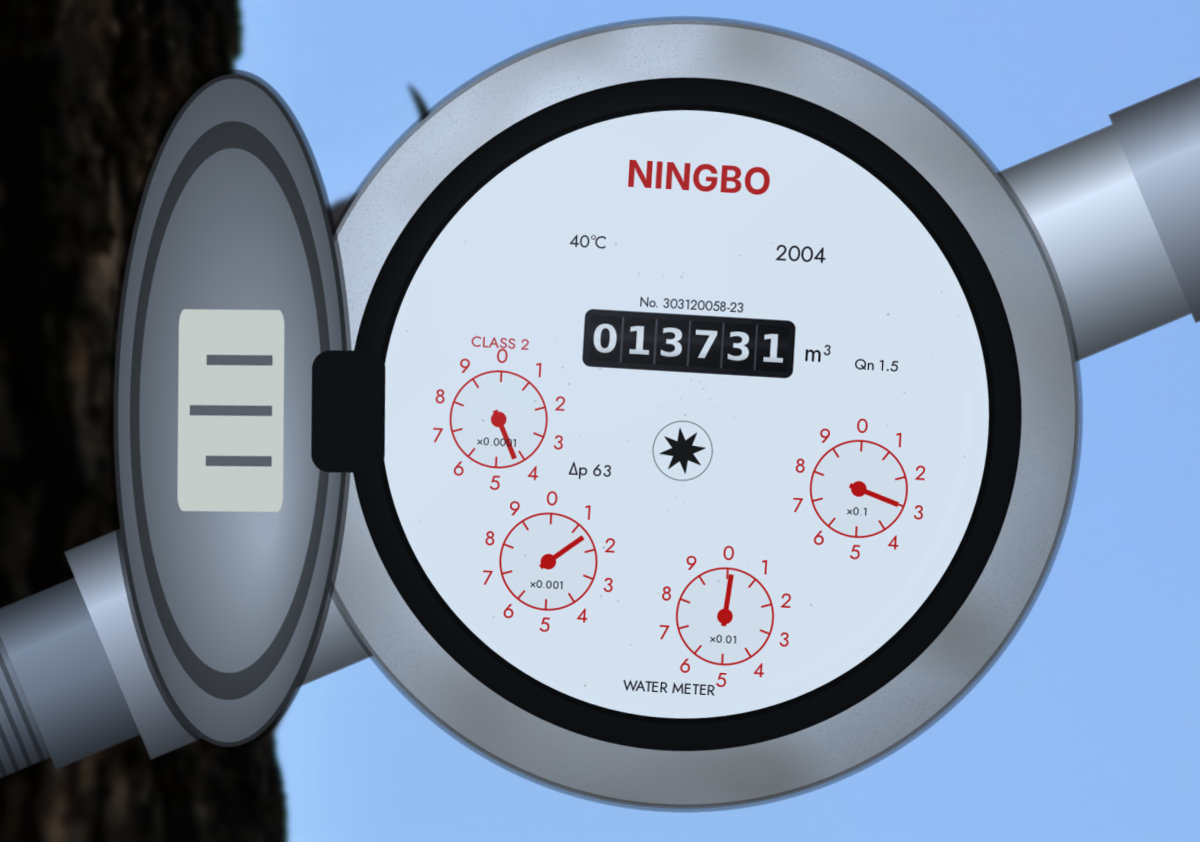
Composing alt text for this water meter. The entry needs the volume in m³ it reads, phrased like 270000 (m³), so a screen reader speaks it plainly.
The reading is 13731.3014 (m³)
